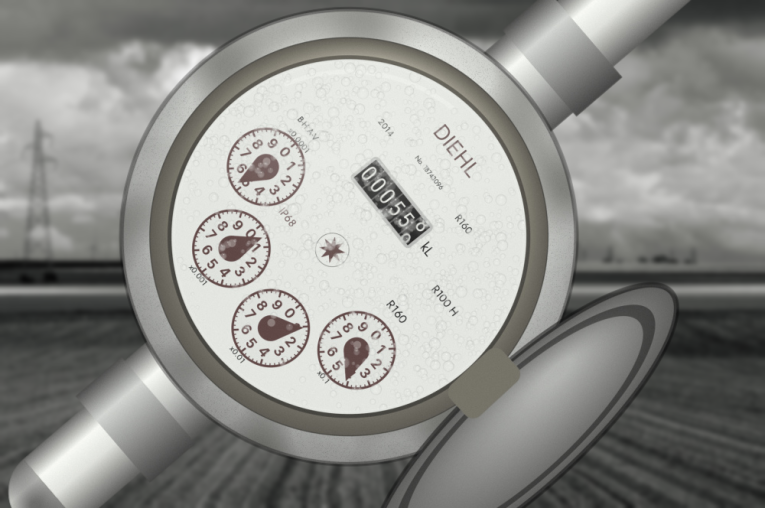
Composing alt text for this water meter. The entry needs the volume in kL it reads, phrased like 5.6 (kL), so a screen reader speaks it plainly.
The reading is 558.4105 (kL)
